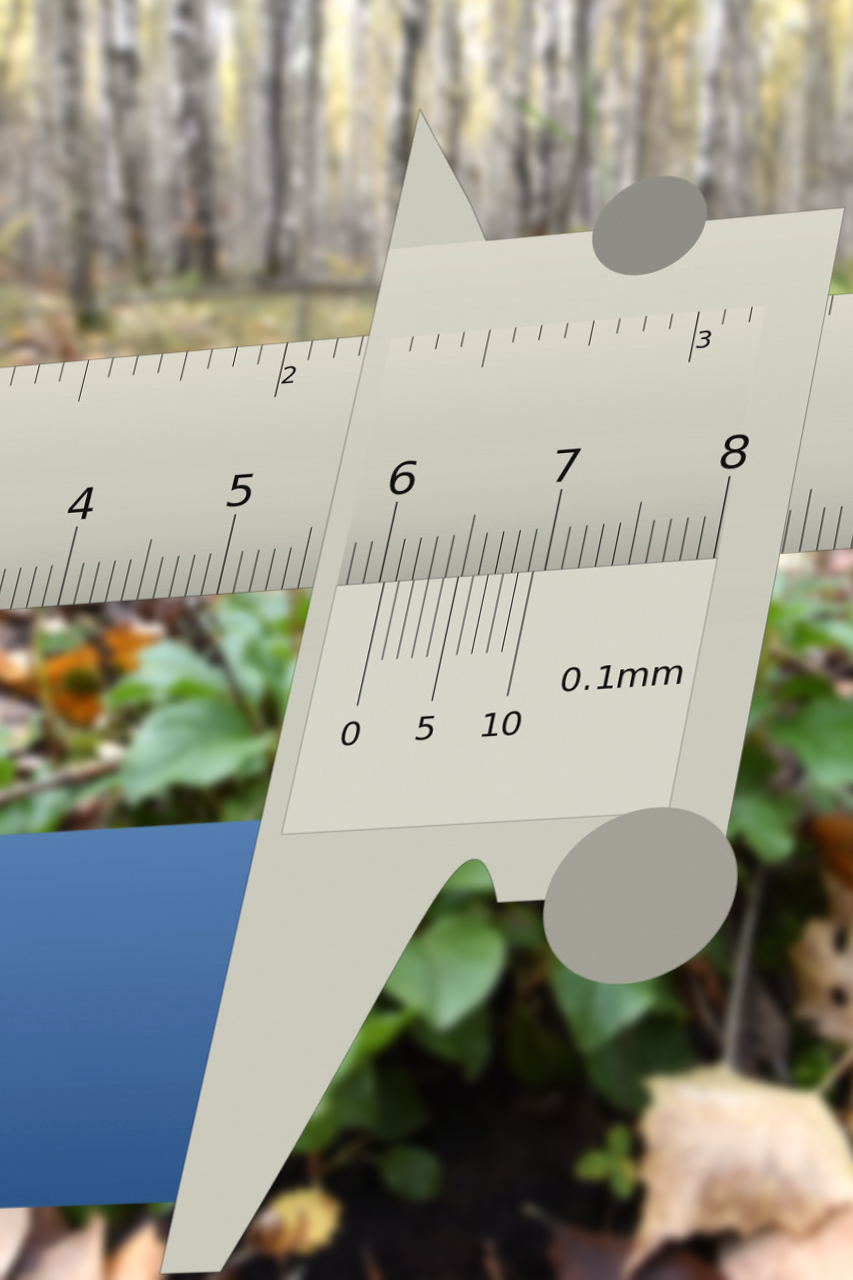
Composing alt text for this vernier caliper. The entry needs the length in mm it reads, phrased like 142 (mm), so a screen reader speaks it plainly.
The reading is 60.3 (mm)
